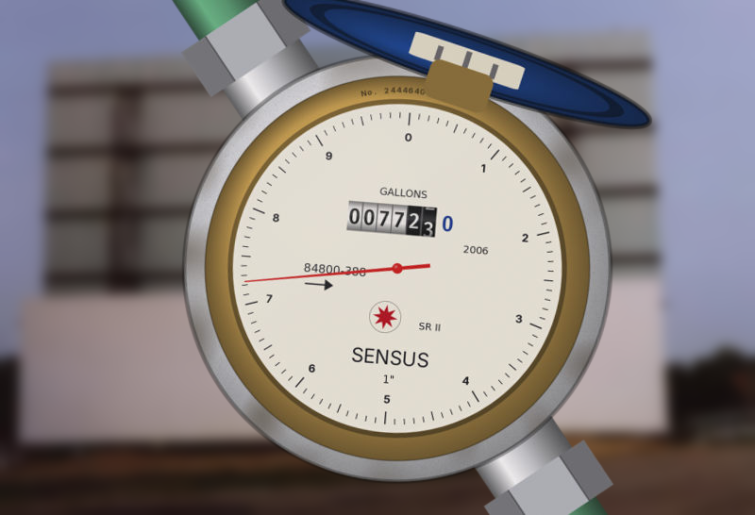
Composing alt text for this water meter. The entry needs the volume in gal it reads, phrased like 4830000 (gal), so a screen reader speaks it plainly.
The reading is 77227.2 (gal)
